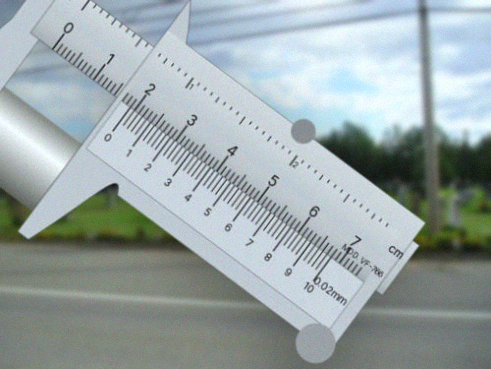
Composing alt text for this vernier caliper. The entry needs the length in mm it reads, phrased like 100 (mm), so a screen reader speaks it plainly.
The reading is 19.0 (mm)
